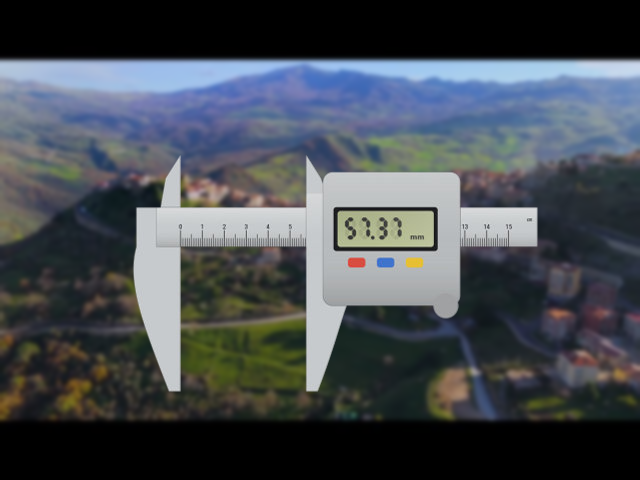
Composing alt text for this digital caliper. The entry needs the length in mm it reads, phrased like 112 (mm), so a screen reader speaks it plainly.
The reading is 57.37 (mm)
